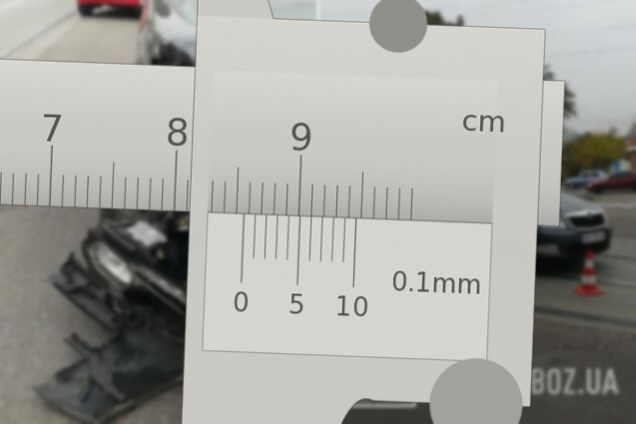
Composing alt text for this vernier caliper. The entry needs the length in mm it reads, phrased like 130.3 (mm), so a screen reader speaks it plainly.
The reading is 85.6 (mm)
